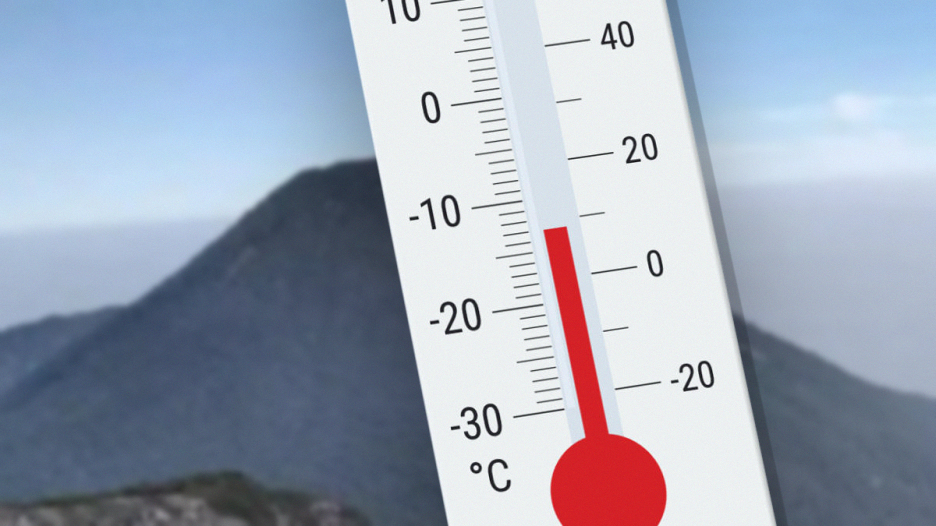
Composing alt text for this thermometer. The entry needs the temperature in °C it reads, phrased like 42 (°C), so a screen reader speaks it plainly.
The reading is -13 (°C)
